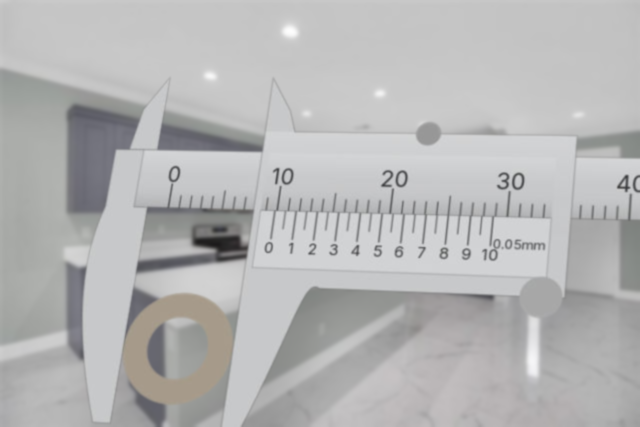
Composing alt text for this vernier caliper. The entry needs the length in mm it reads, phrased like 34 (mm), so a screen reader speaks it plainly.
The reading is 9.8 (mm)
